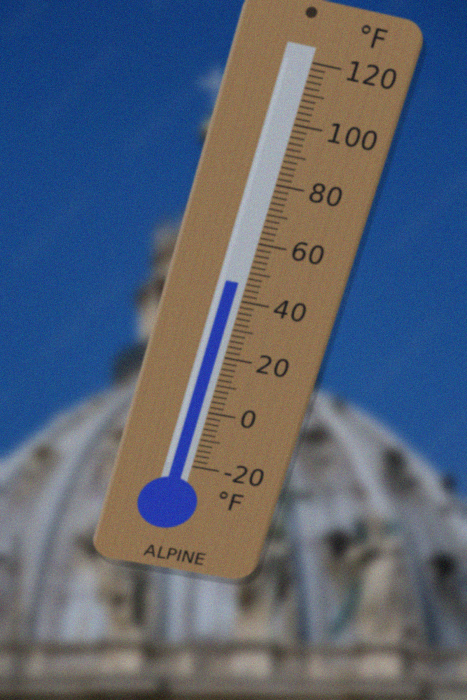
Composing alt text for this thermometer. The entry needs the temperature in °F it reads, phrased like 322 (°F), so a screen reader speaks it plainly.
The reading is 46 (°F)
